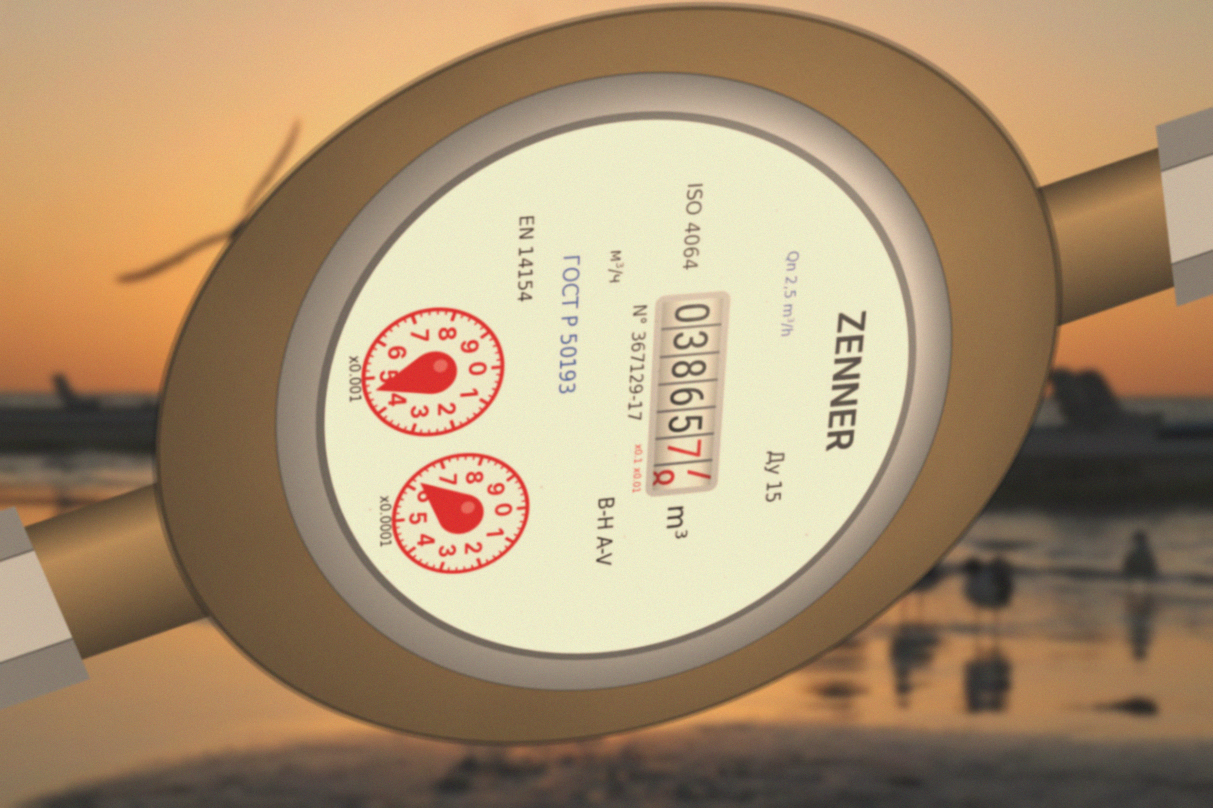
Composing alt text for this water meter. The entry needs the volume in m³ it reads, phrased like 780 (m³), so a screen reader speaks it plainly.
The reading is 3865.7746 (m³)
